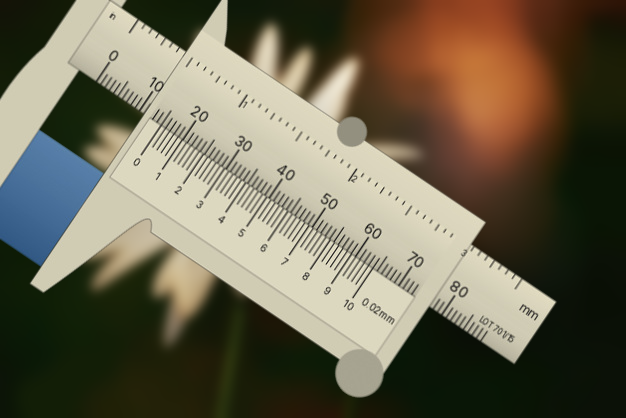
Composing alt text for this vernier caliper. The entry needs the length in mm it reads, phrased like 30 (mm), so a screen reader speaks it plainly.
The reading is 15.0 (mm)
